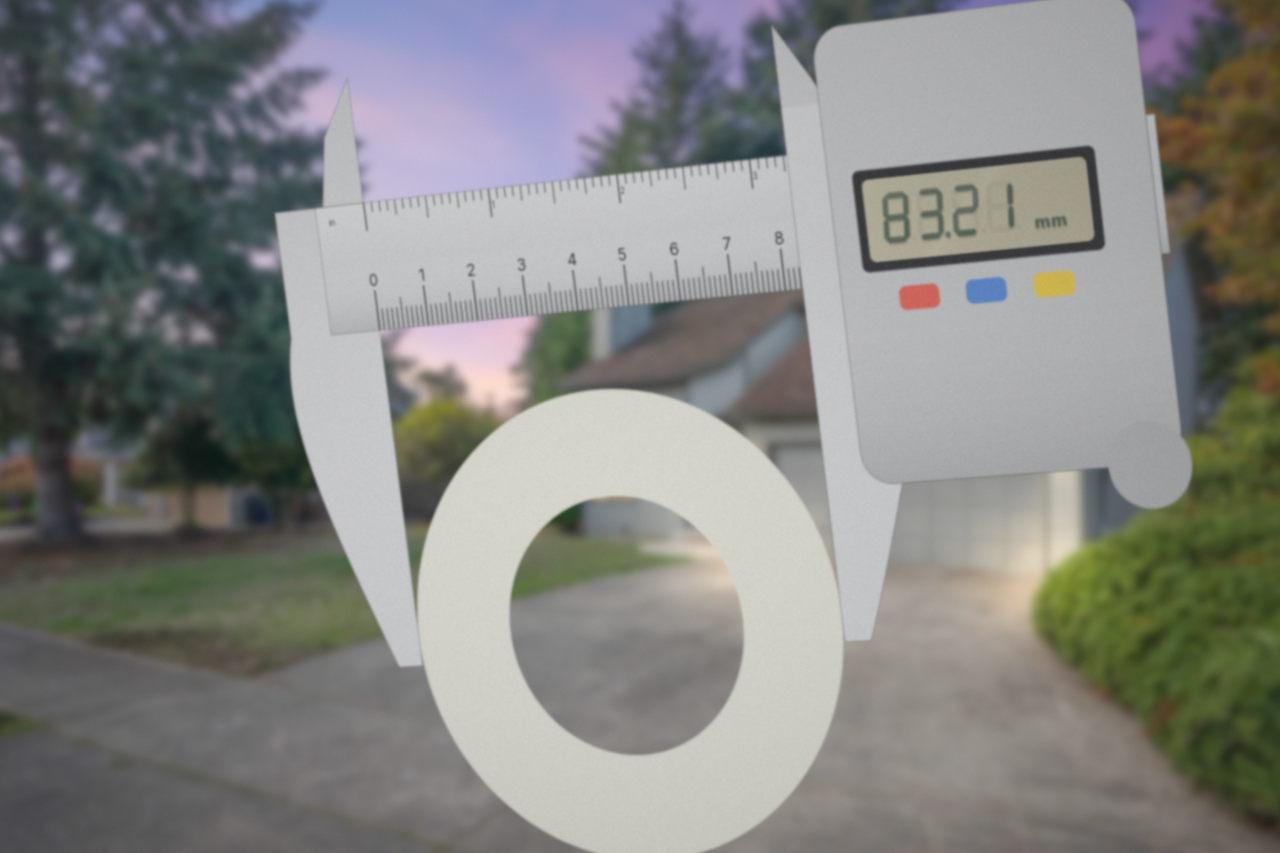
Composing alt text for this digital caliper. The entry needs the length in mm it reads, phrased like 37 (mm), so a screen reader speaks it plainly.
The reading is 83.21 (mm)
